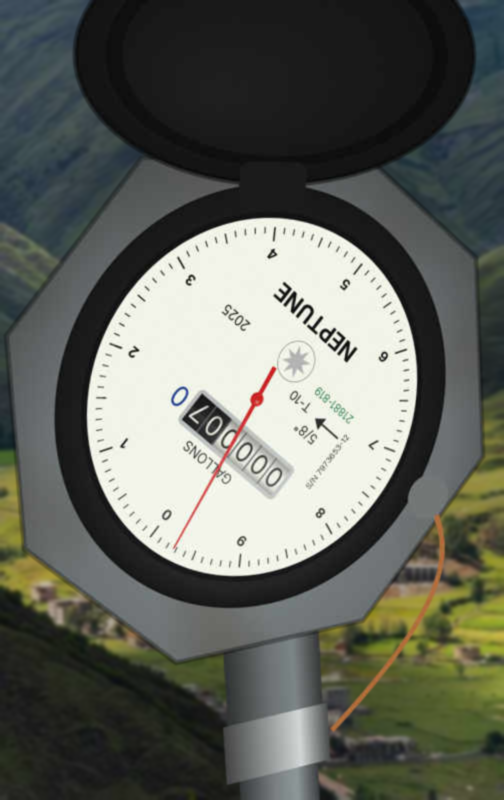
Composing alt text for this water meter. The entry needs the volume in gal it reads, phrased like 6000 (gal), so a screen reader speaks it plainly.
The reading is 69.7 (gal)
